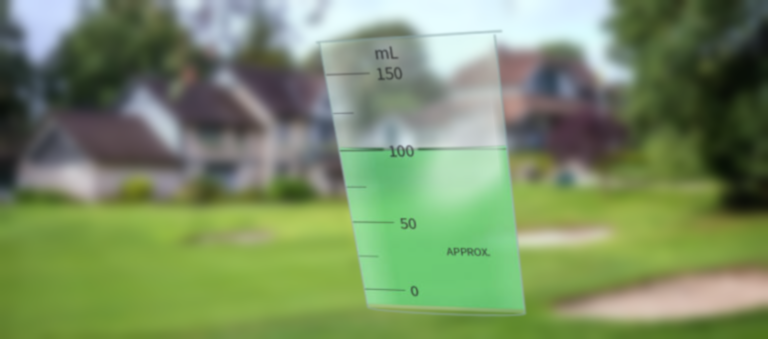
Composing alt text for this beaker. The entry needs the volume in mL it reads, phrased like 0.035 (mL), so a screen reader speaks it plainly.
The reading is 100 (mL)
